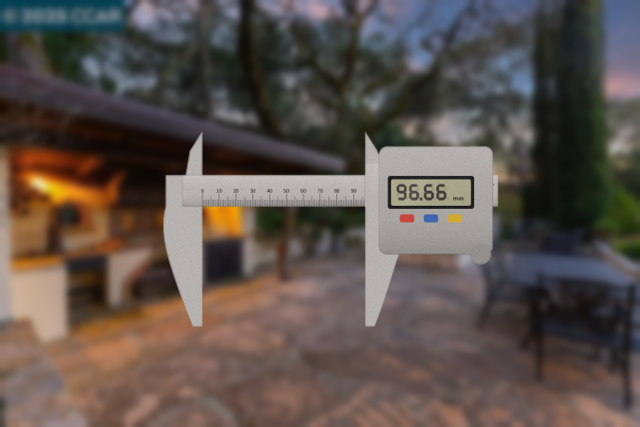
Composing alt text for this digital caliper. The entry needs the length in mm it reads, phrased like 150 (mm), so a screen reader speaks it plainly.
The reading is 96.66 (mm)
